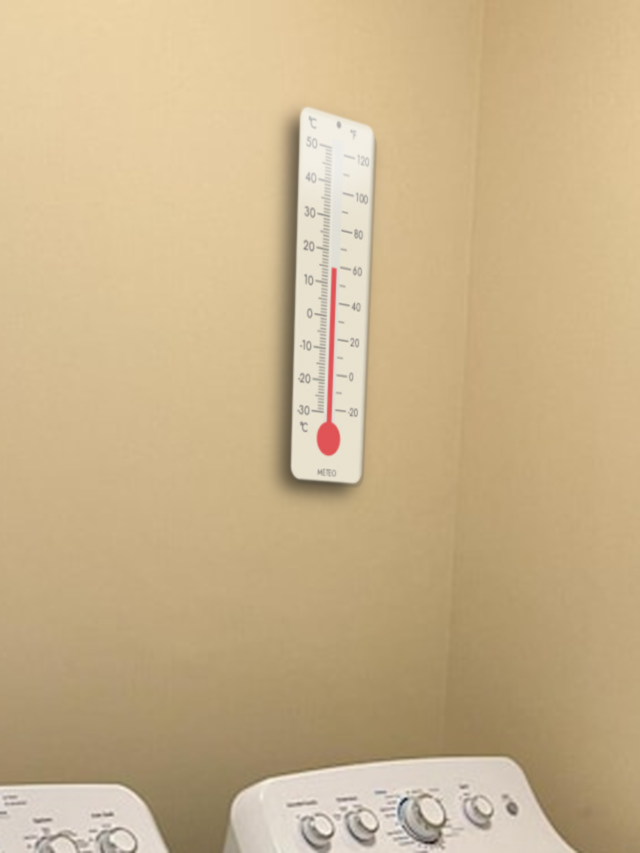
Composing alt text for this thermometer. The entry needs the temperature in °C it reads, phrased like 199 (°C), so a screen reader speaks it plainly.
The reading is 15 (°C)
